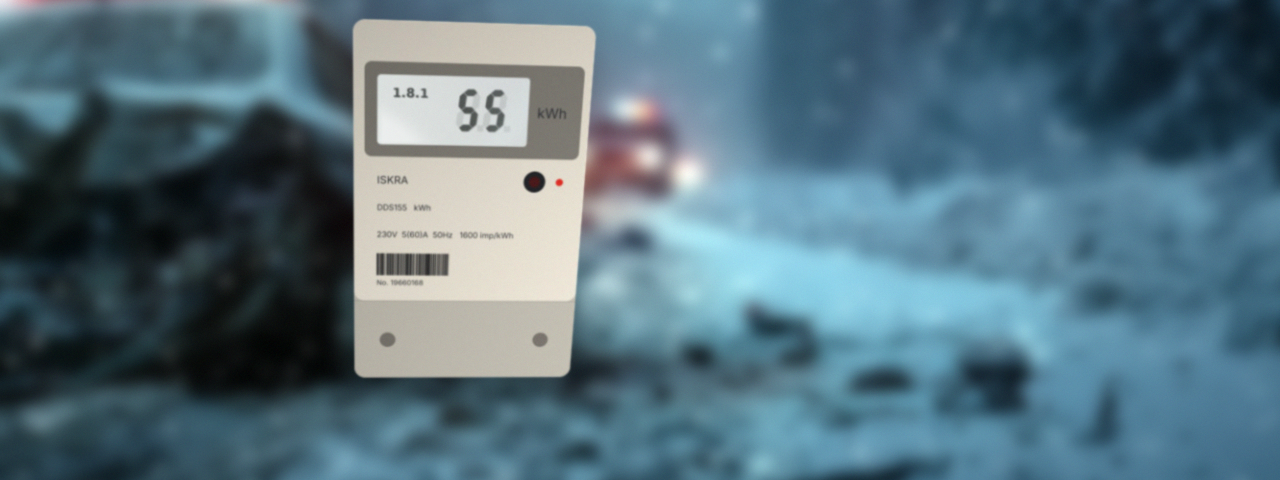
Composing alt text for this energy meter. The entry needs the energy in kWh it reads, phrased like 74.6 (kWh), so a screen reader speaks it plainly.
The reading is 55 (kWh)
